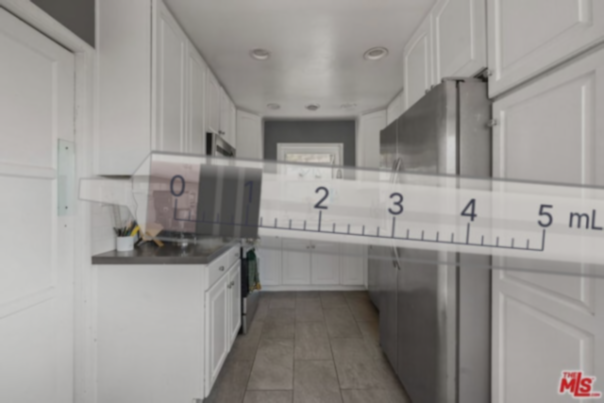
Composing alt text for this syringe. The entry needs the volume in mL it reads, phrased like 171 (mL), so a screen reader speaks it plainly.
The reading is 0.3 (mL)
